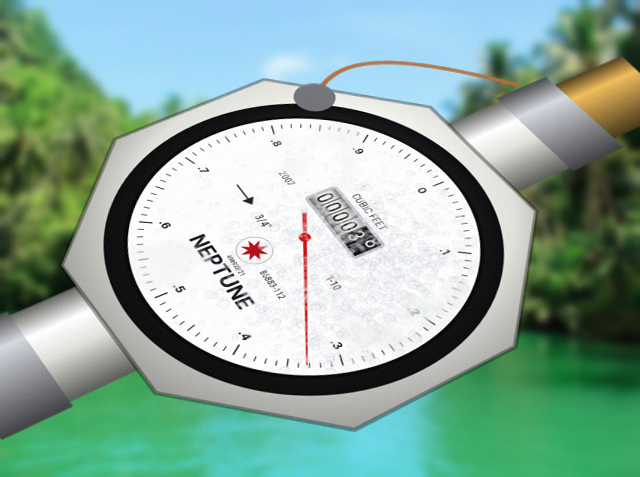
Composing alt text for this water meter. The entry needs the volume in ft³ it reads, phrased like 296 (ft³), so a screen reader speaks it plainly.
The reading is 38.33 (ft³)
